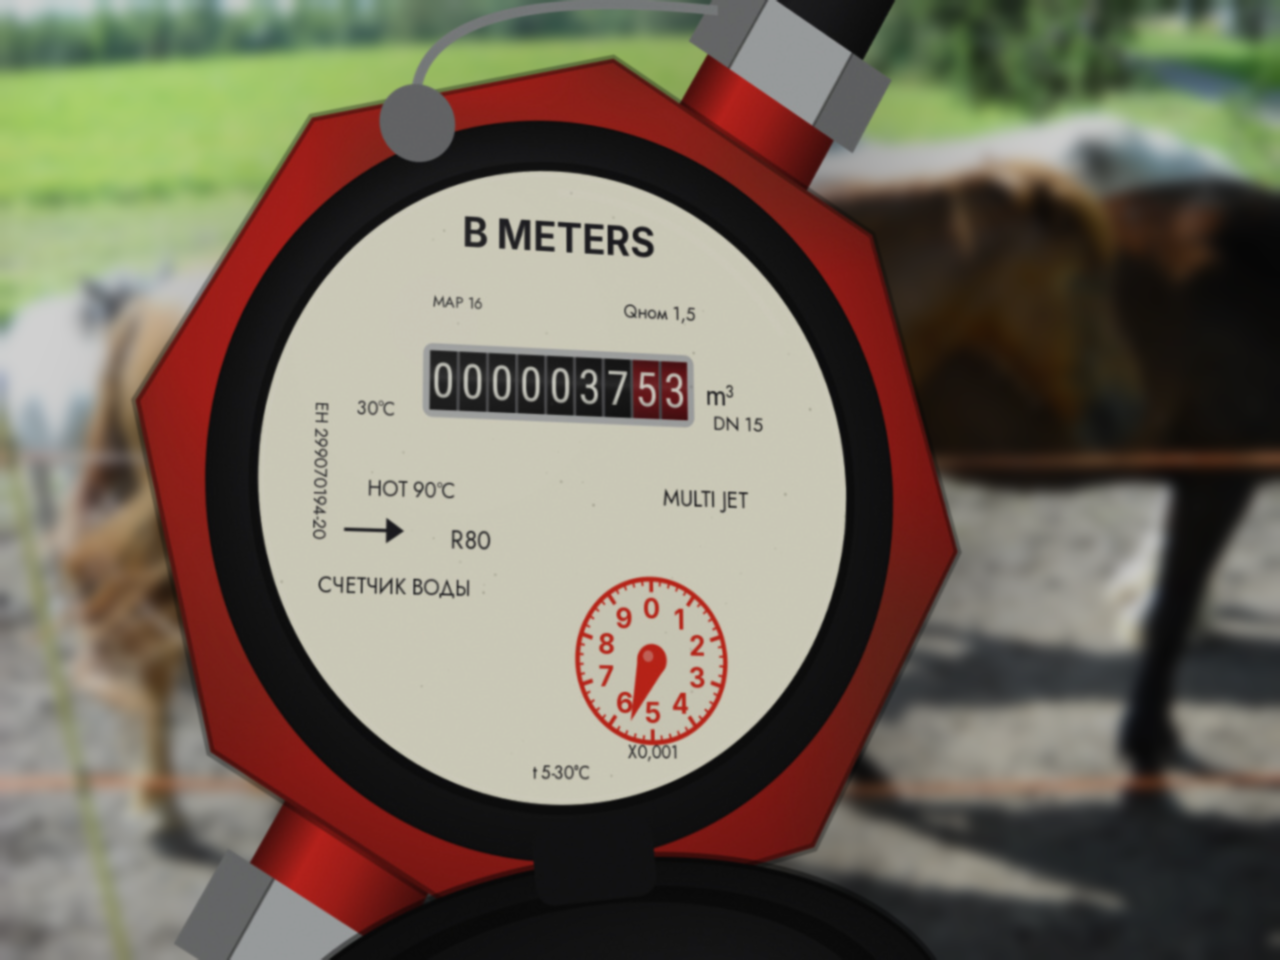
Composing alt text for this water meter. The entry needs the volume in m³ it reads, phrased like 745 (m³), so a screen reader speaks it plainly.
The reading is 37.535 (m³)
